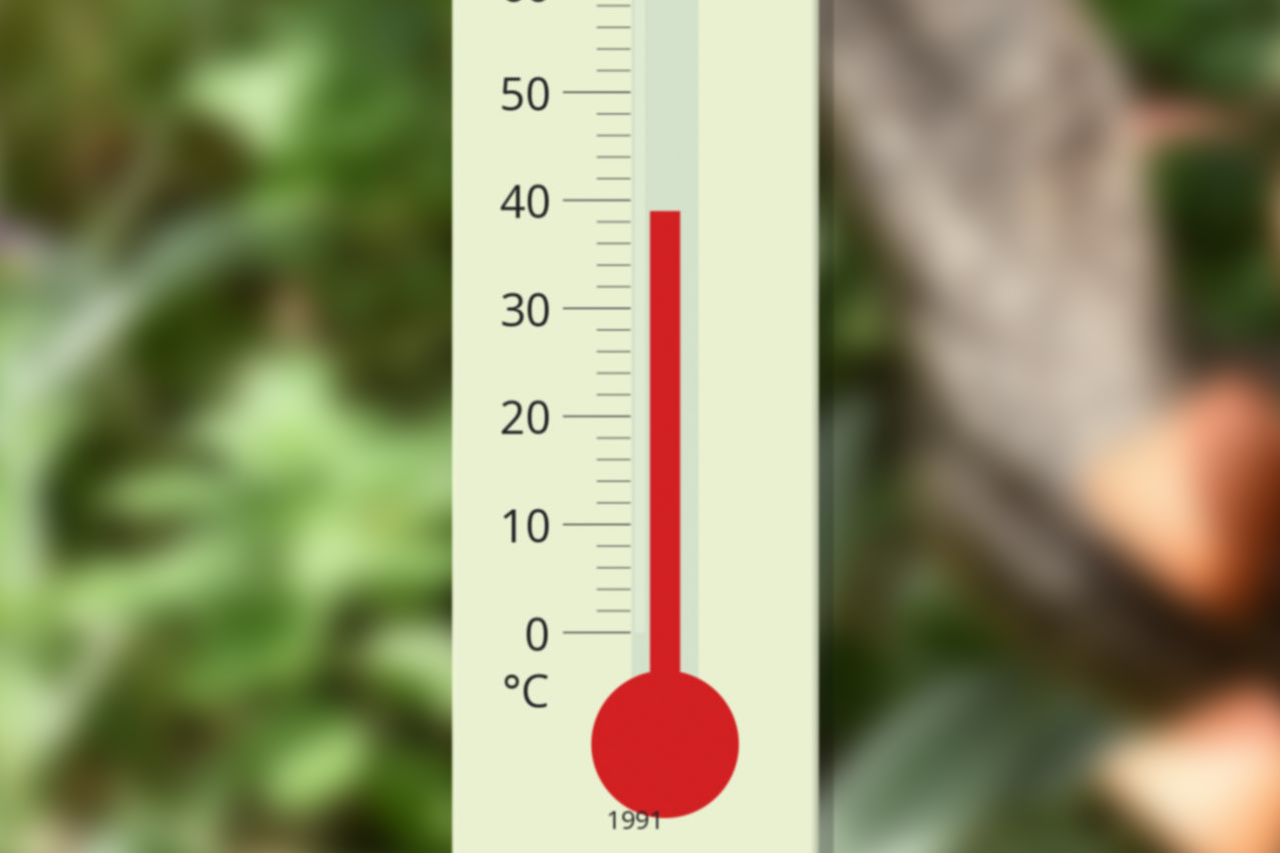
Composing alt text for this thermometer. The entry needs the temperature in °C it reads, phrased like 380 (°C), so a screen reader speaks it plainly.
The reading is 39 (°C)
